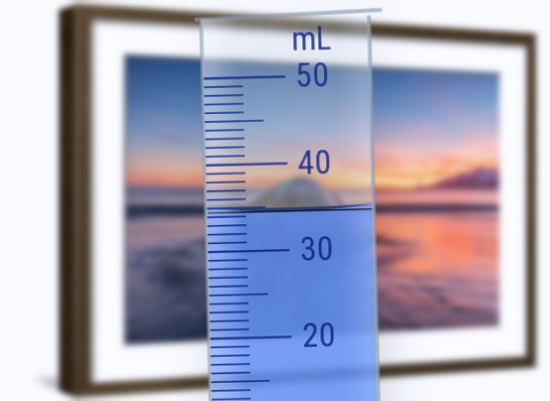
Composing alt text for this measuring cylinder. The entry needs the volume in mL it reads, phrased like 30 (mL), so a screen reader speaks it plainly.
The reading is 34.5 (mL)
